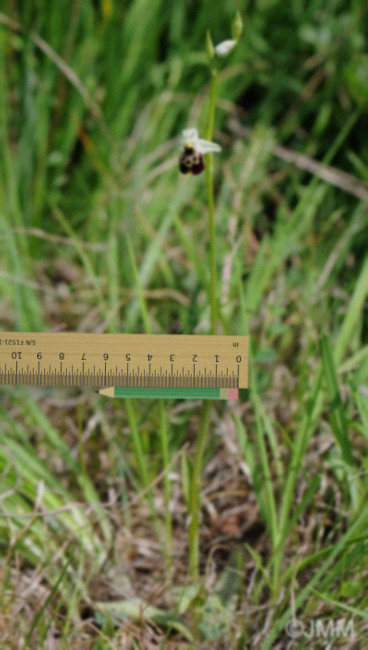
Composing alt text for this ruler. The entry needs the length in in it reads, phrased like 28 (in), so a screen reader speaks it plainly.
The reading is 6.5 (in)
